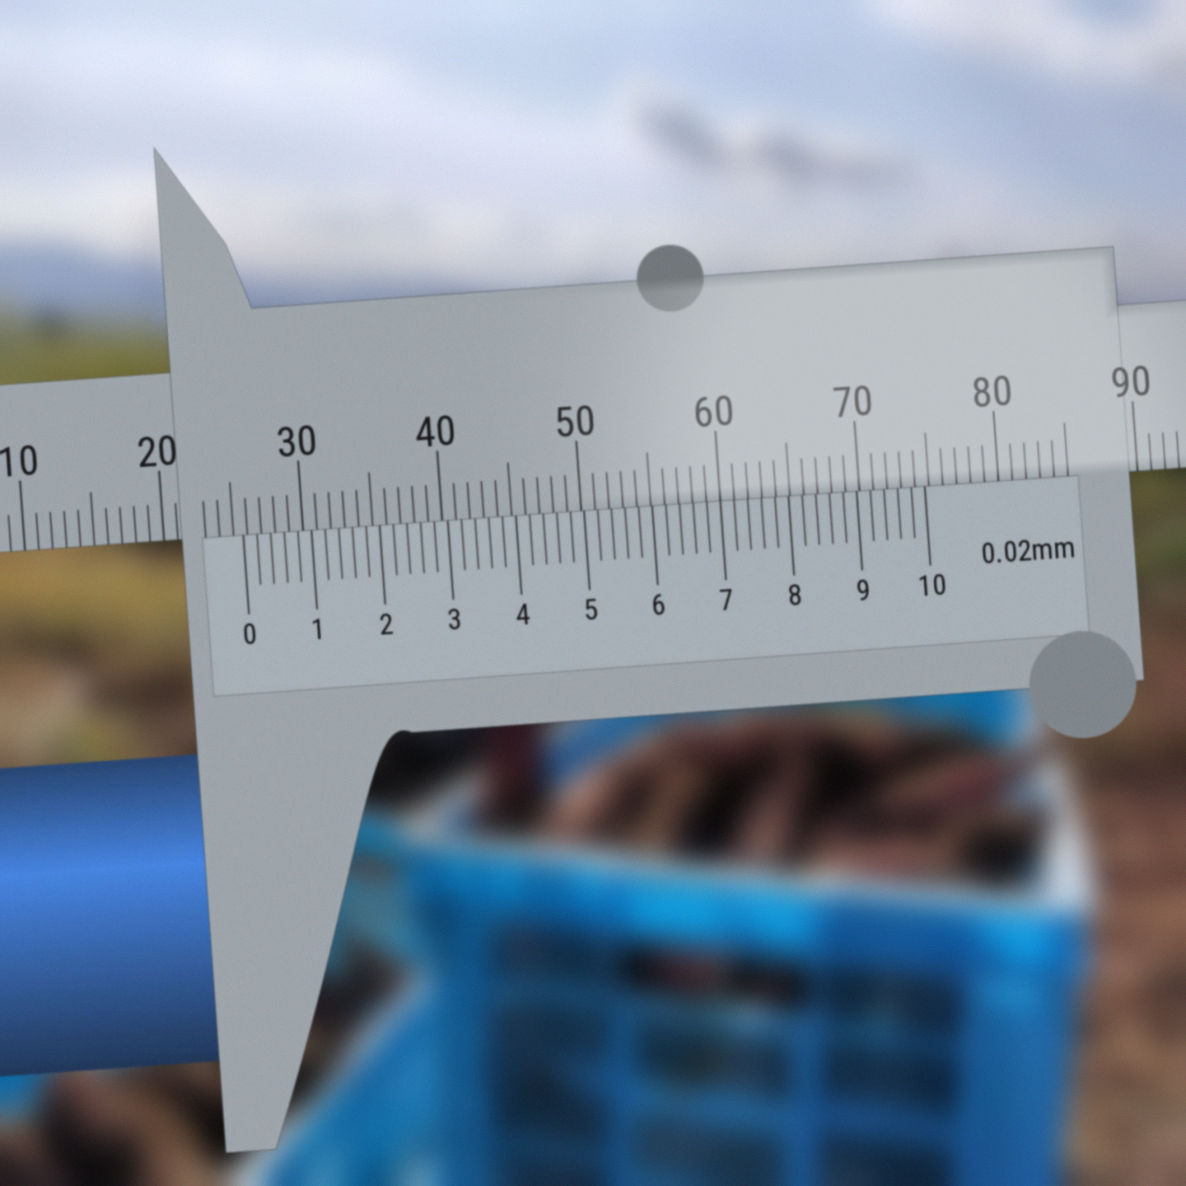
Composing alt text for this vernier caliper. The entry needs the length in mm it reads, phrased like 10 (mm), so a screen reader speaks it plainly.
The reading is 25.7 (mm)
